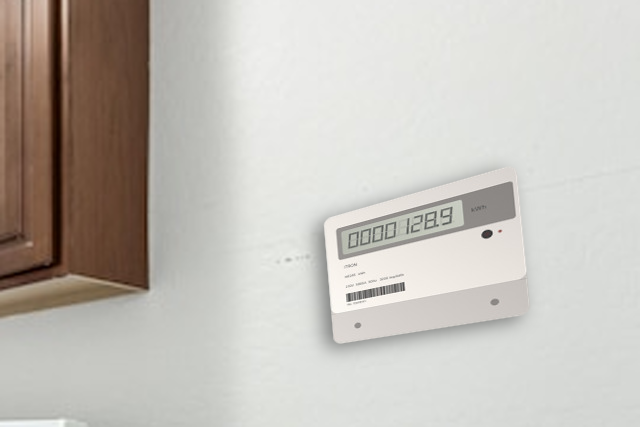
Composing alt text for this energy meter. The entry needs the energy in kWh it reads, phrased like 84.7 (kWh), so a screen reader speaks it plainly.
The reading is 128.9 (kWh)
